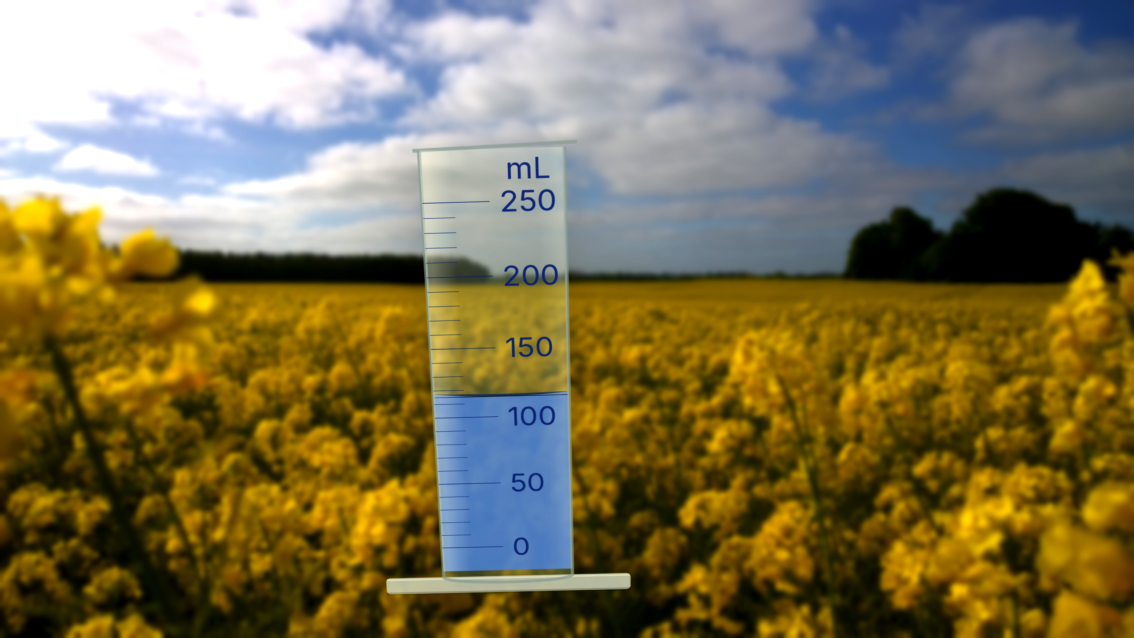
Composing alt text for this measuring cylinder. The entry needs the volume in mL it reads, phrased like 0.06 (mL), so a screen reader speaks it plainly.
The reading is 115 (mL)
